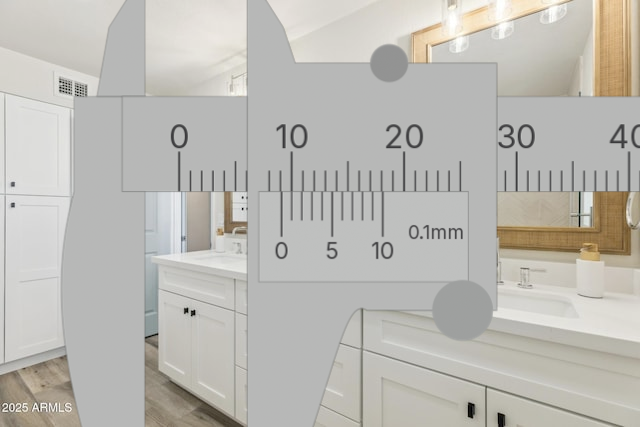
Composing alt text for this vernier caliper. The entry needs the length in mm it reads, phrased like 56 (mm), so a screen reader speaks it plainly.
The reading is 9.1 (mm)
